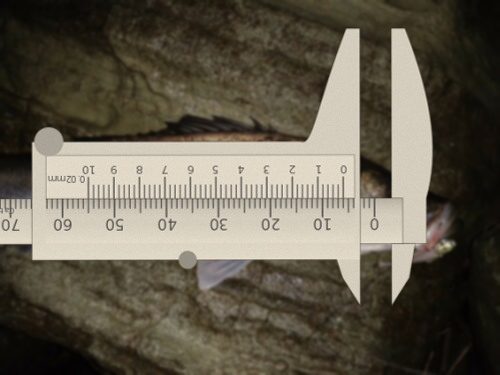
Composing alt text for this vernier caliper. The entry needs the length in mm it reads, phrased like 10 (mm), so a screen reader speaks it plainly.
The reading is 6.0 (mm)
